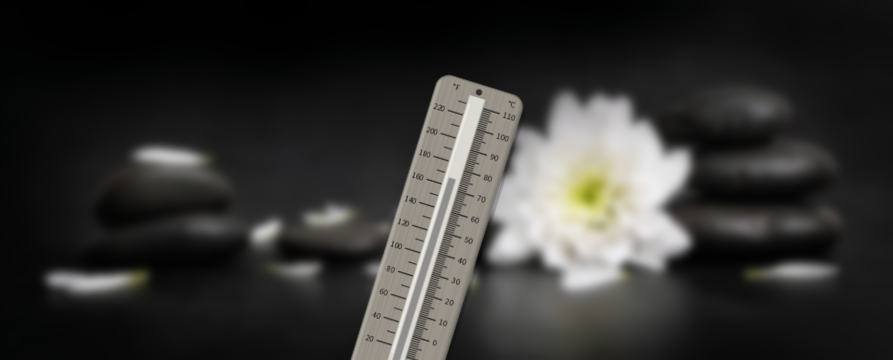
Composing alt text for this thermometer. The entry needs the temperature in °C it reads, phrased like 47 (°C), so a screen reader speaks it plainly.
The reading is 75 (°C)
